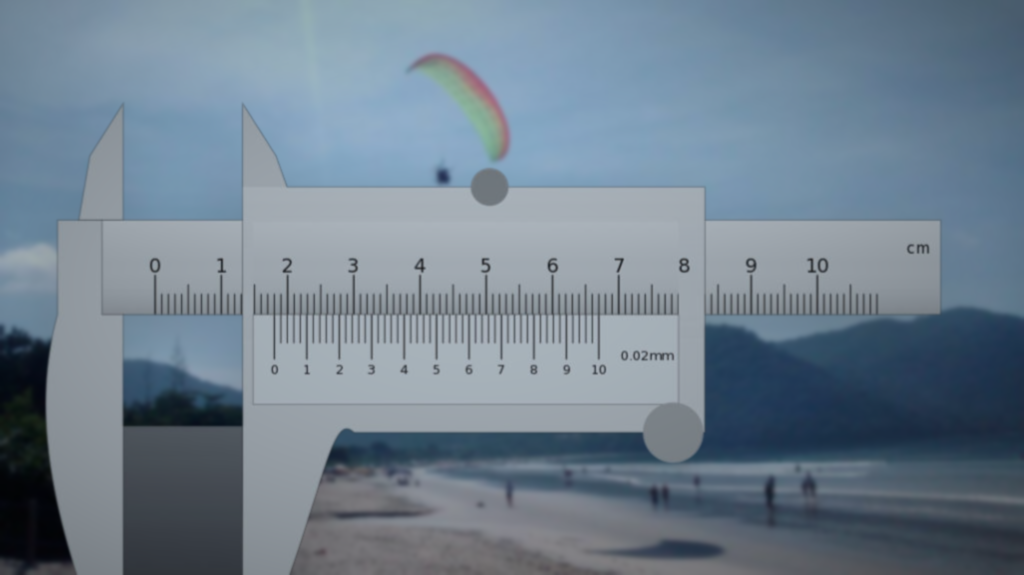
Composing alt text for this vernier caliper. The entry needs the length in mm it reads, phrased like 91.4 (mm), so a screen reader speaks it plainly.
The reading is 18.0 (mm)
